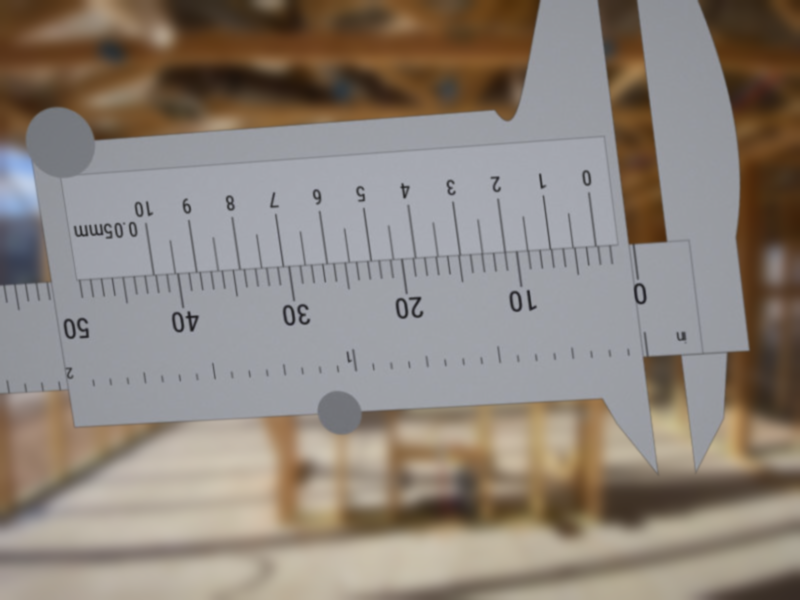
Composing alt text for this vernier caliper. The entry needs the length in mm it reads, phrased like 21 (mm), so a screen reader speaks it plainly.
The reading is 3.2 (mm)
